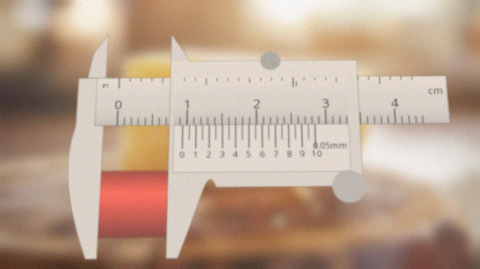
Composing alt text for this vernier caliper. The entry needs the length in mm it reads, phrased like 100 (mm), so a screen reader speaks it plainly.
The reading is 9.4 (mm)
